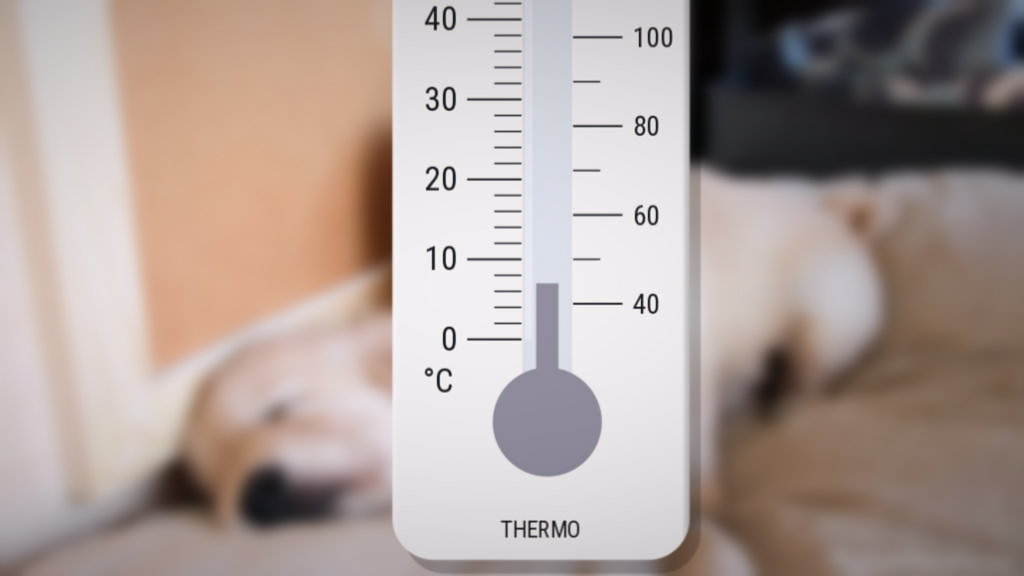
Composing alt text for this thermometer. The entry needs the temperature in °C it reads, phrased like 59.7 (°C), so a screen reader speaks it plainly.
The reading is 7 (°C)
